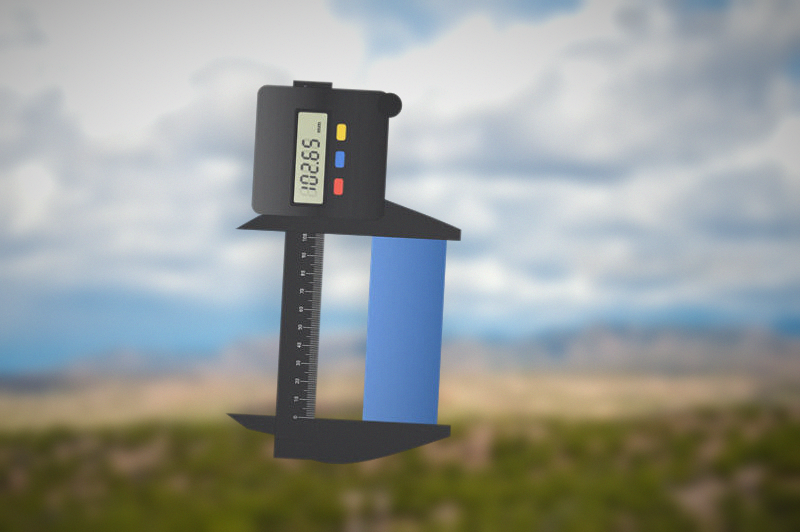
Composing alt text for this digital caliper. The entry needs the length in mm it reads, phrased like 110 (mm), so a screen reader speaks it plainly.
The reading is 102.65 (mm)
